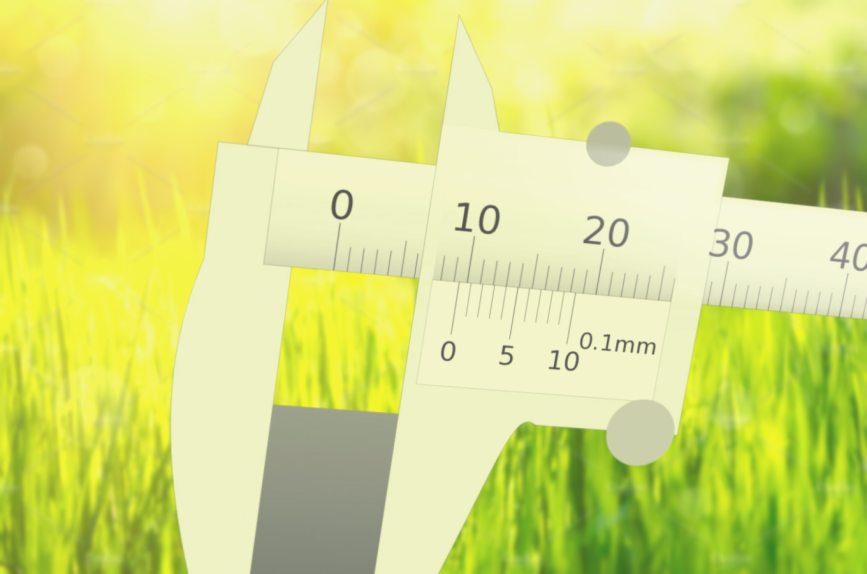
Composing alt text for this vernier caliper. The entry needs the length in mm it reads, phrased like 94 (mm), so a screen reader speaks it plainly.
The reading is 9.4 (mm)
